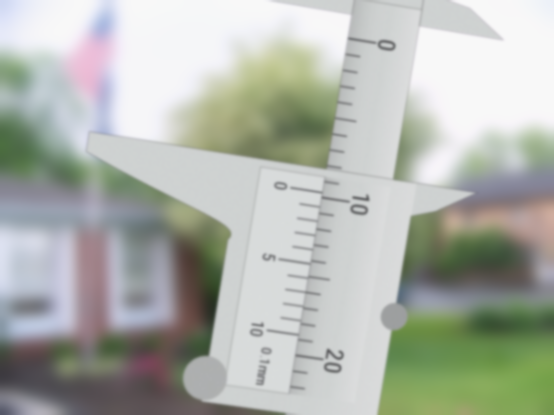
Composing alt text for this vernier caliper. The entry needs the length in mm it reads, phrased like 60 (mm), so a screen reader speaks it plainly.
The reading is 9.7 (mm)
